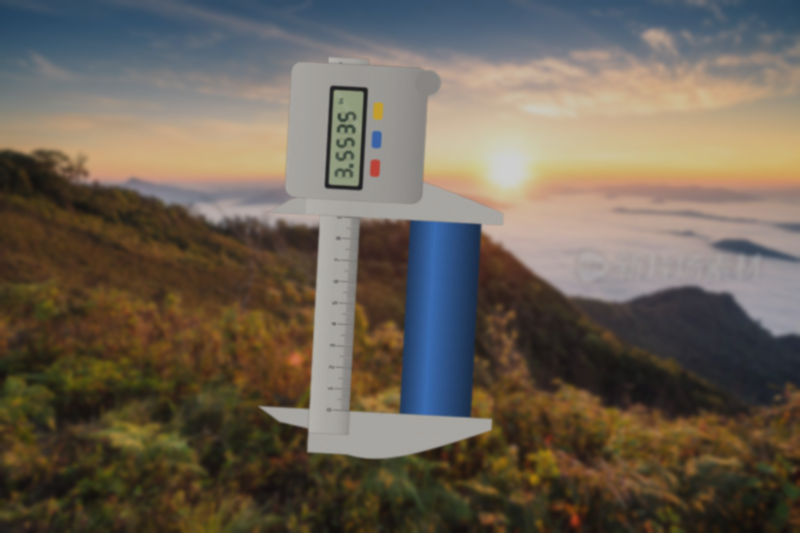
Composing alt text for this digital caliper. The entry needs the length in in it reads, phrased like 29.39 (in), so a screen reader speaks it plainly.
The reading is 3.5535 (in)
